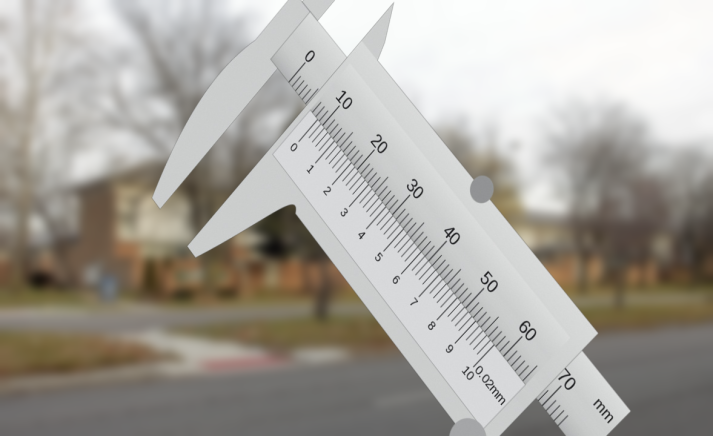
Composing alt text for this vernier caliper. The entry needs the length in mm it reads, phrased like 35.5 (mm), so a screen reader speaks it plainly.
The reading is 8.6 (mm)
